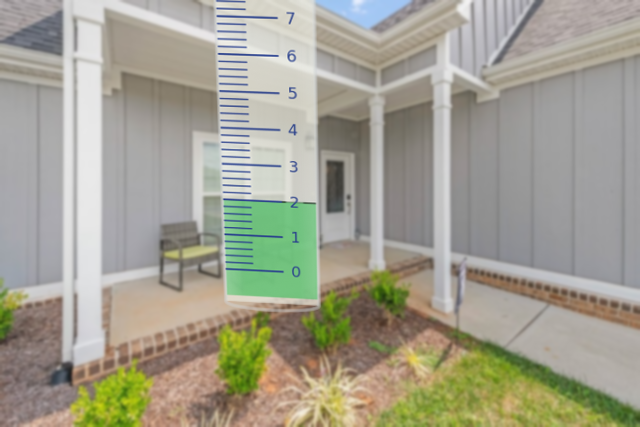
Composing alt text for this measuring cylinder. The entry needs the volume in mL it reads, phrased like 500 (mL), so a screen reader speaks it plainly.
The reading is 2 (mL)
